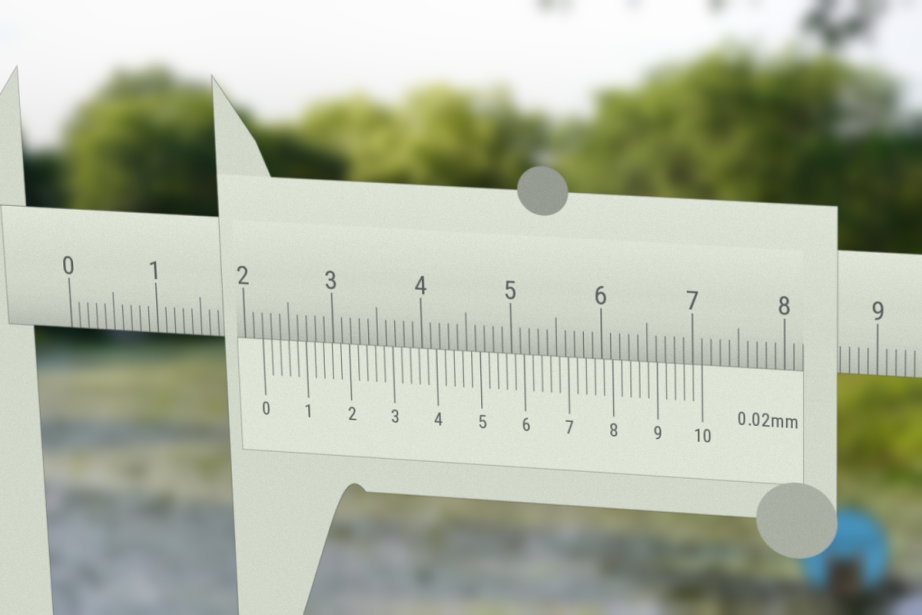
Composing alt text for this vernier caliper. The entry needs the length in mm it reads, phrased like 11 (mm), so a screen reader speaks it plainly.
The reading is 22.0 (mm)
